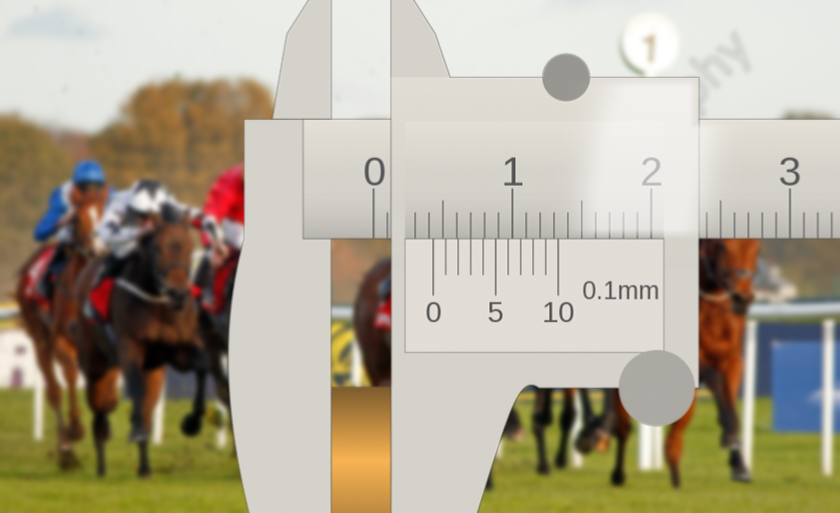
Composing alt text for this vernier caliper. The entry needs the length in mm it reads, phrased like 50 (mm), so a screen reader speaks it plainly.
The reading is 4.3 (mm)
